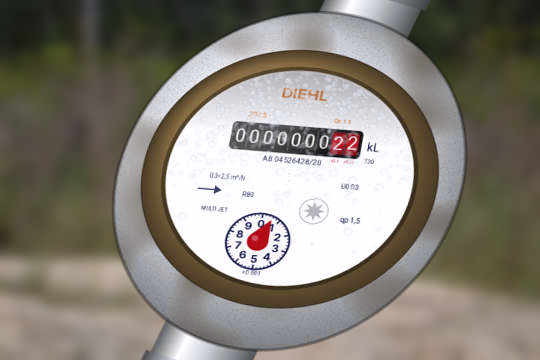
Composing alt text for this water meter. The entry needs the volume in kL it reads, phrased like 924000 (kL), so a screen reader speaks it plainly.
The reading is 0.220 (kL)
